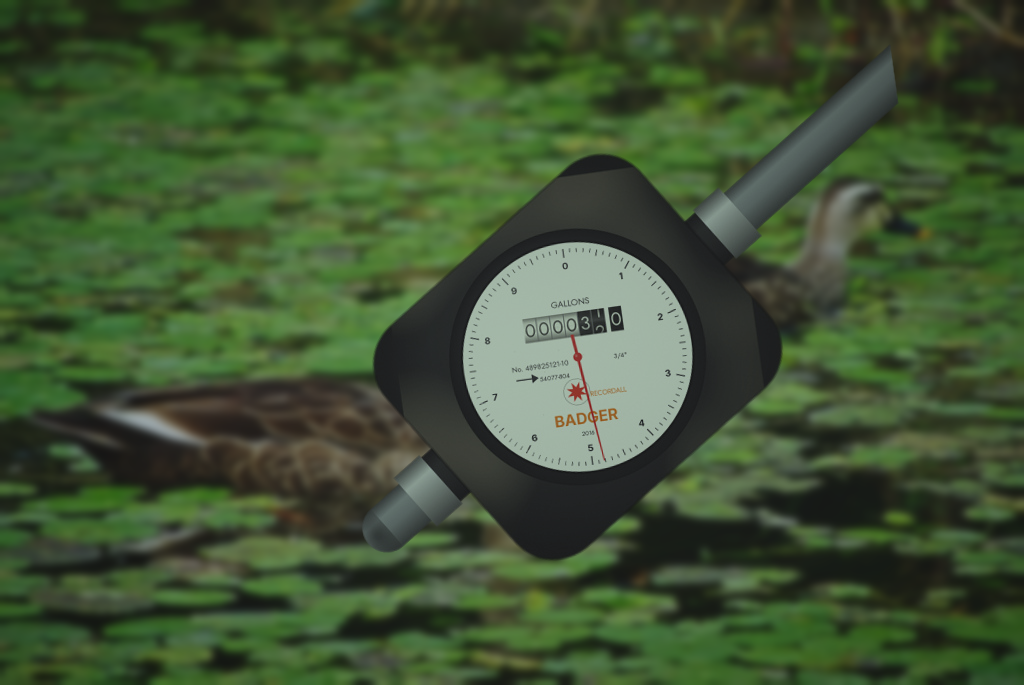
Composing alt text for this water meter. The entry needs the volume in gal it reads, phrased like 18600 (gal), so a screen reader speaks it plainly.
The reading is 314.8 (gal)
